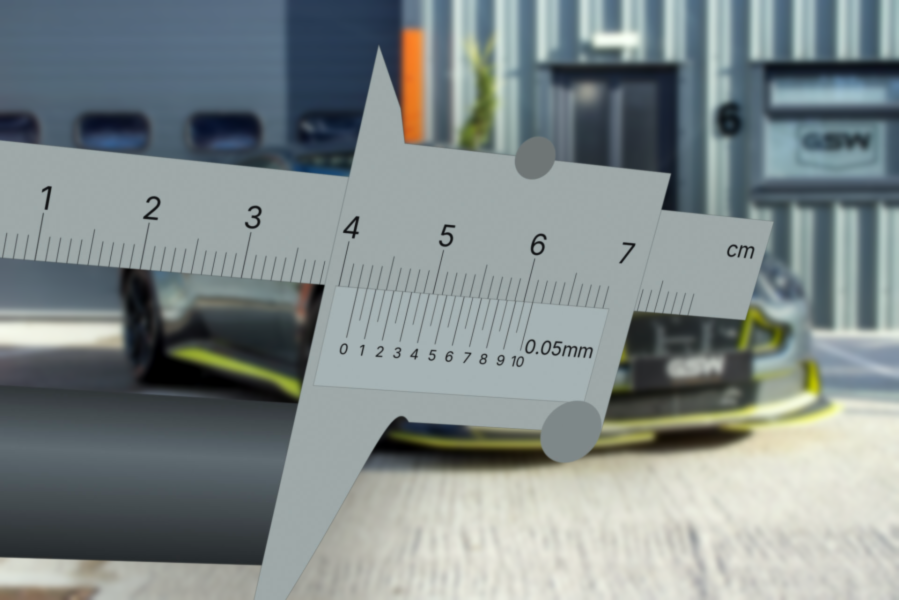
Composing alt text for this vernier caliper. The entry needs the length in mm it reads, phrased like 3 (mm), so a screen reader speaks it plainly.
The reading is 42.0 (mm)
